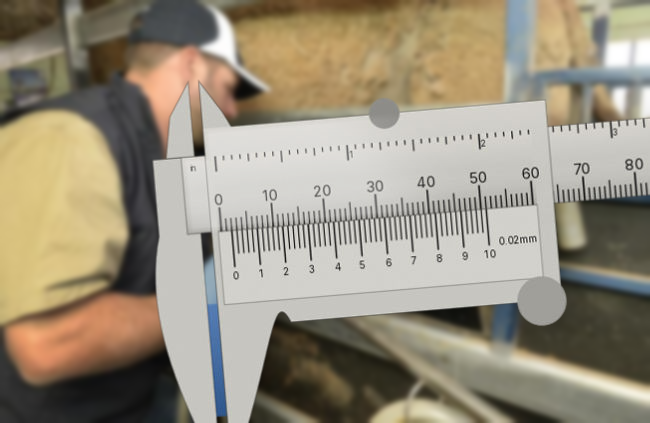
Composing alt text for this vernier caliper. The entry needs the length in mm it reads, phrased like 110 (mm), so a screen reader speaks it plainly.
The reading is 2.0 (mm)
